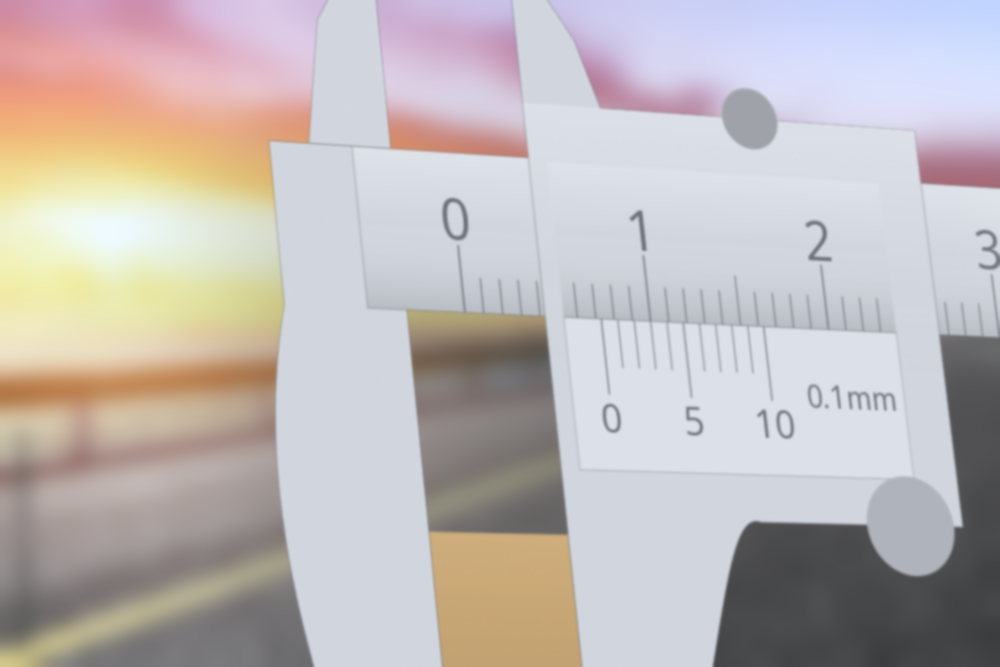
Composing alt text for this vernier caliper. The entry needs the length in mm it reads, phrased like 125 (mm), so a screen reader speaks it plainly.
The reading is 7.3 (mm)
